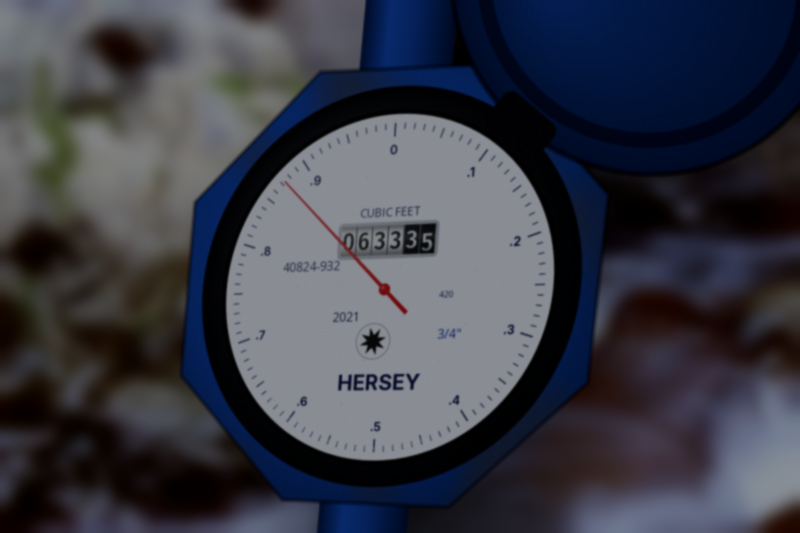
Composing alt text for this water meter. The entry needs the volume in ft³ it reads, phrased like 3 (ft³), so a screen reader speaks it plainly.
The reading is 63334.87 (ft³)
